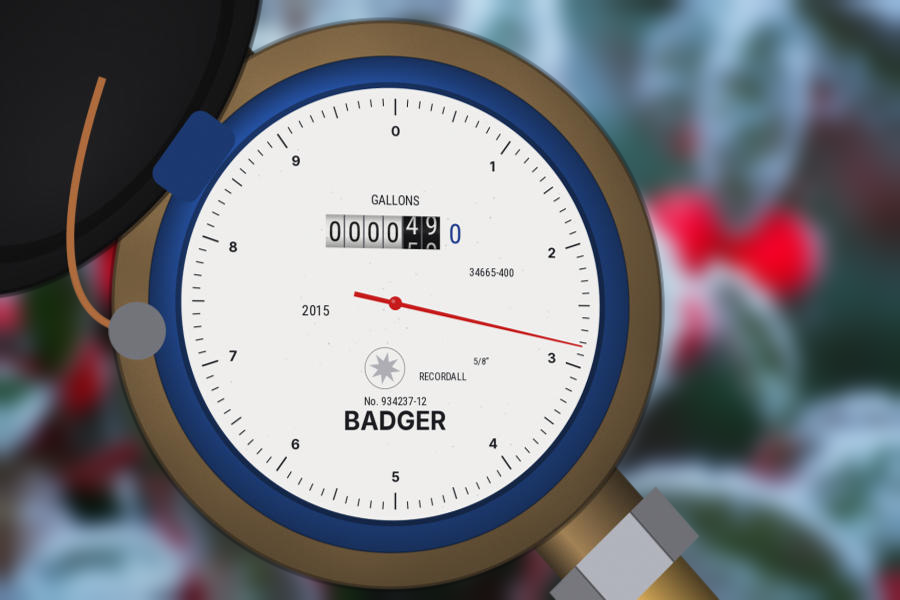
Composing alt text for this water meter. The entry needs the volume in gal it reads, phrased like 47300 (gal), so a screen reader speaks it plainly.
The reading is 492.8 (gal)
